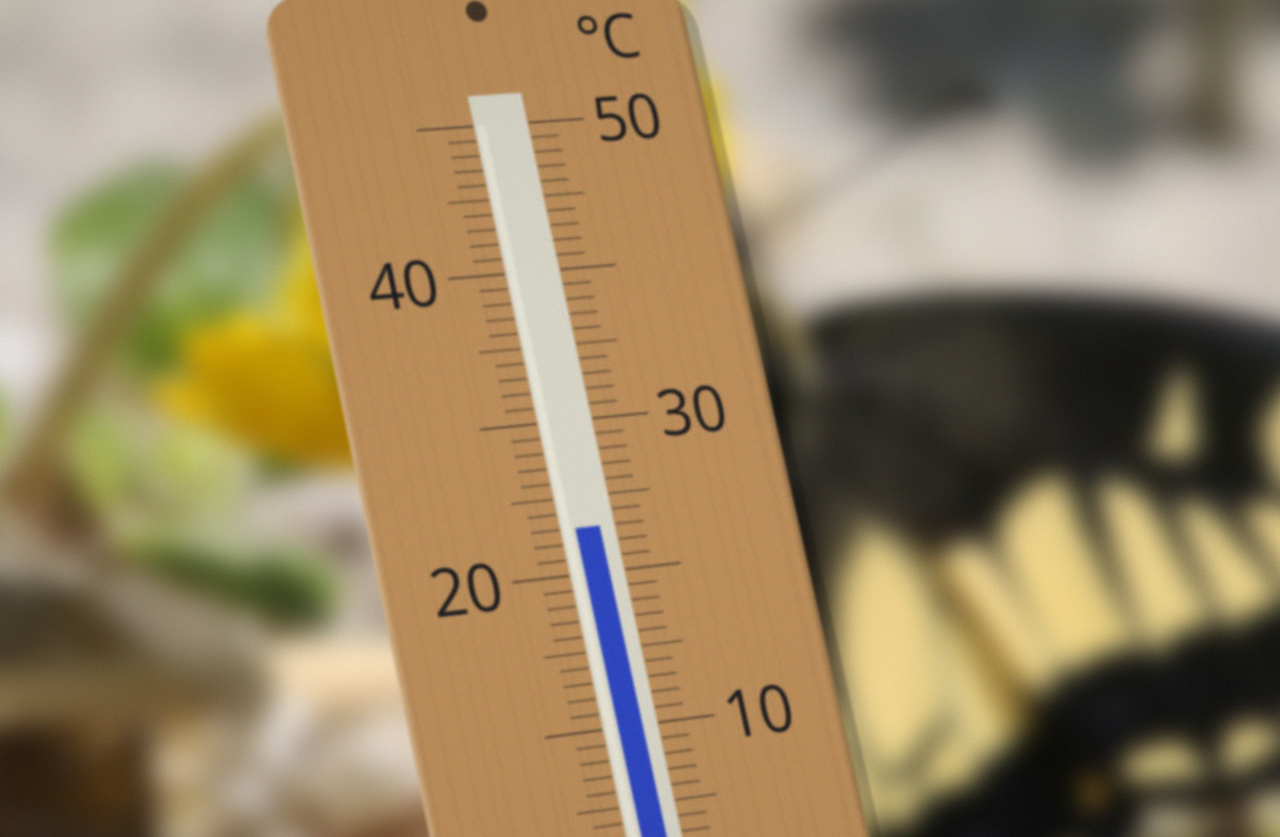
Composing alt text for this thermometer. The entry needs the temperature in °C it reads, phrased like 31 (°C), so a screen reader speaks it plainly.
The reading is 23 (°C)
